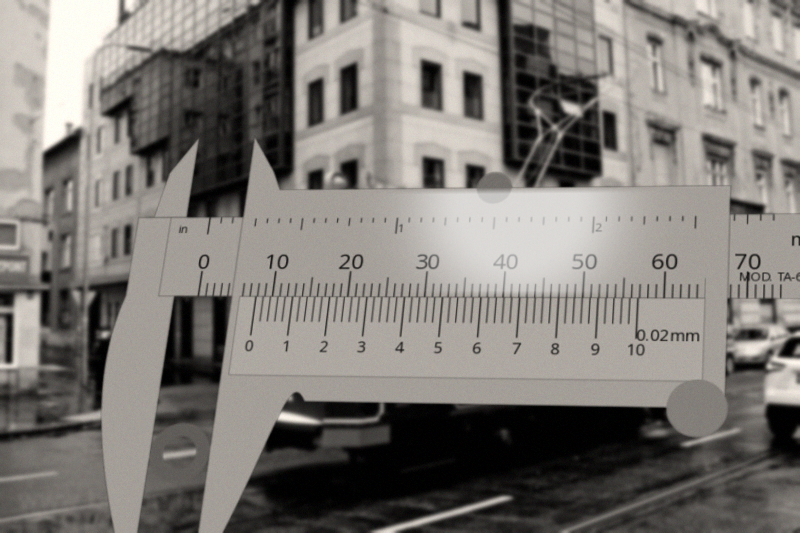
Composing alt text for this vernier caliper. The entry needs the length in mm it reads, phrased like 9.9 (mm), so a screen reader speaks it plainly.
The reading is 7.8 (mm)
